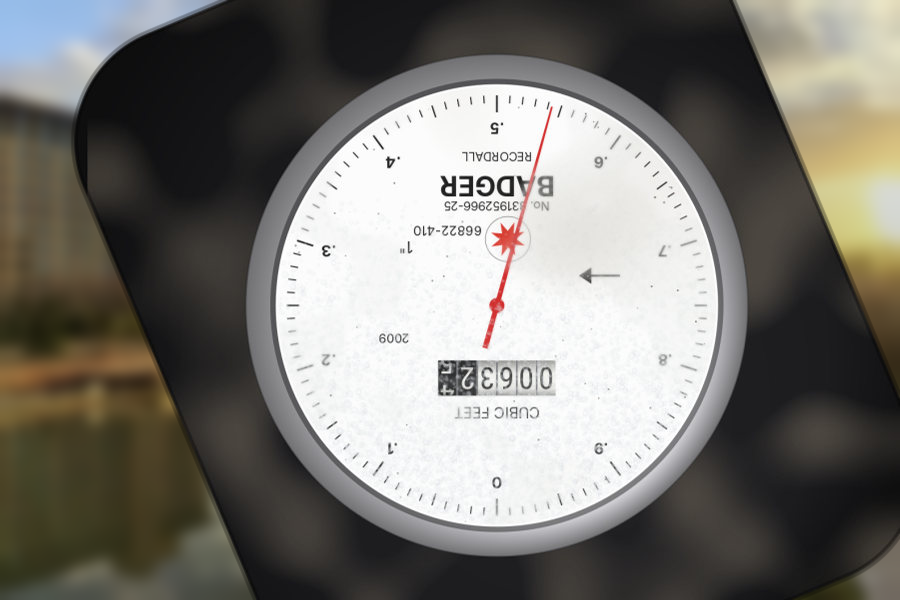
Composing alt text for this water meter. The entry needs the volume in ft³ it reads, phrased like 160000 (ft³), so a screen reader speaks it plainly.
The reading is 6324.54 (ft³)
